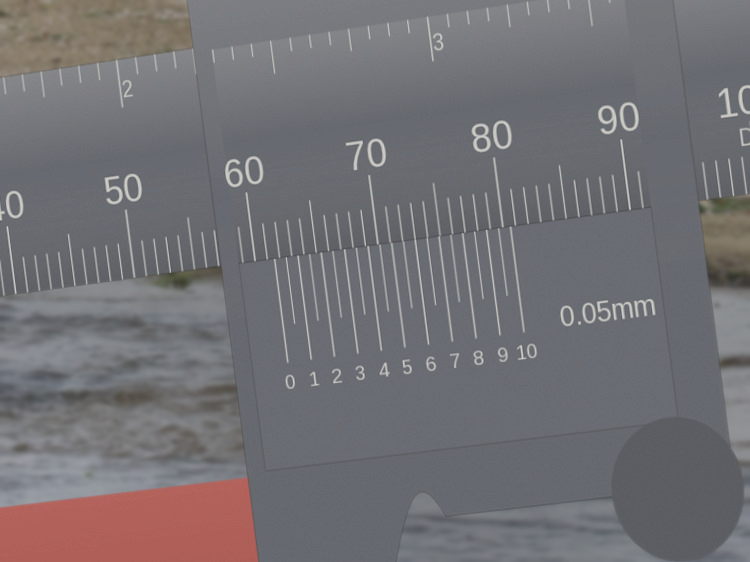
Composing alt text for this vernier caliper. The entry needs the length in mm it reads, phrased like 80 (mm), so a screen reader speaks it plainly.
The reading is 61.6 (mm)
